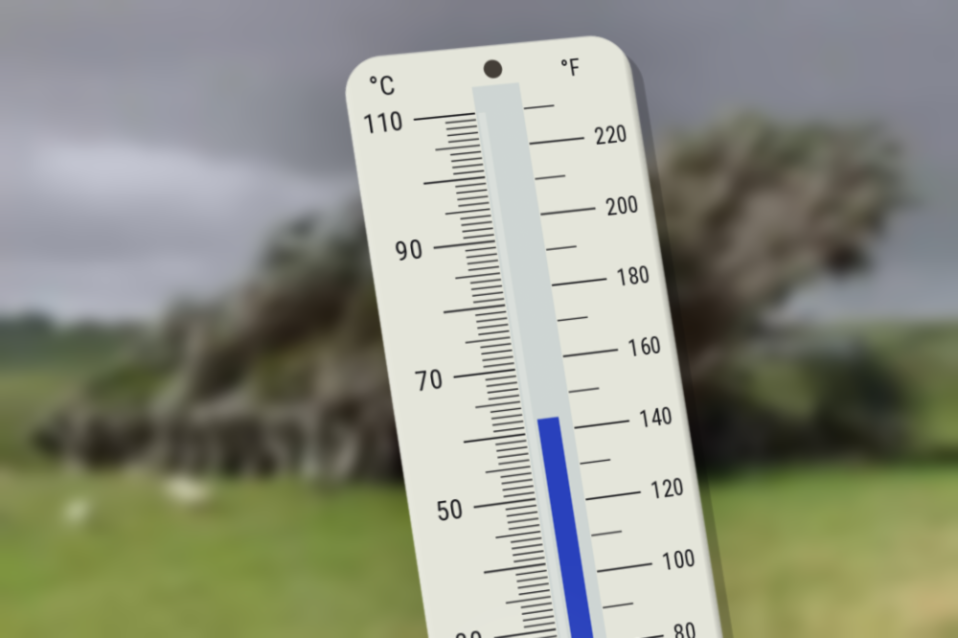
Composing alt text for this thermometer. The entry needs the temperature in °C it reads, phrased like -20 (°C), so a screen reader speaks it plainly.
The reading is 62 (°C)
